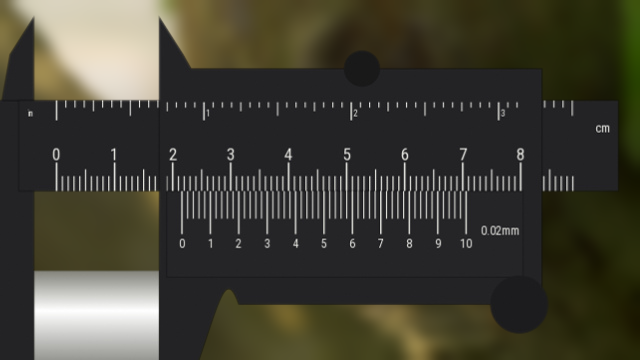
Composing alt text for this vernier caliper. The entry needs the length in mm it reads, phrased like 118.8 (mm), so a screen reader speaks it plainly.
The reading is 21.6 (mm)
